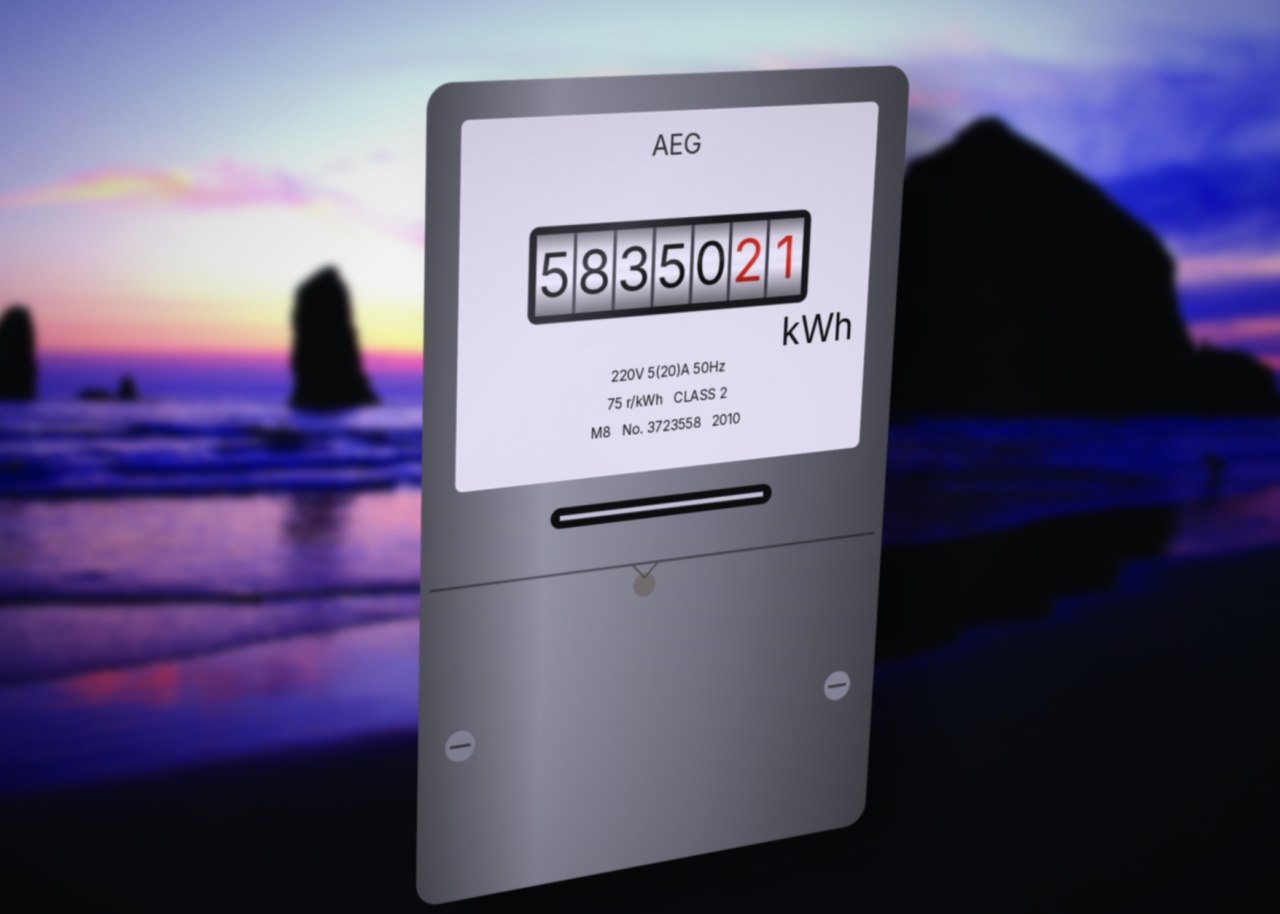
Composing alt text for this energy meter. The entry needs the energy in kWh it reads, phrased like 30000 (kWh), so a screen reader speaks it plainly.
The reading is 58350.21 (kWh)
